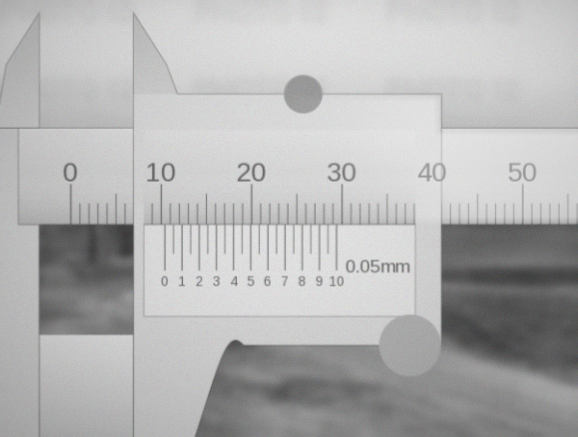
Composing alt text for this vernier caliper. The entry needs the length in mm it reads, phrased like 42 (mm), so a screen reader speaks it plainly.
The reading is 10.4 (mm)
